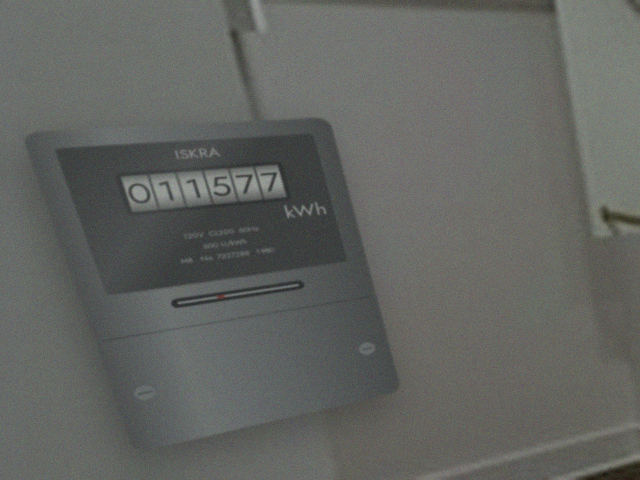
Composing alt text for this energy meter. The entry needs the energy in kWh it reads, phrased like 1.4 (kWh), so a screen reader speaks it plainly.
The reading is 11577 (kWh)
